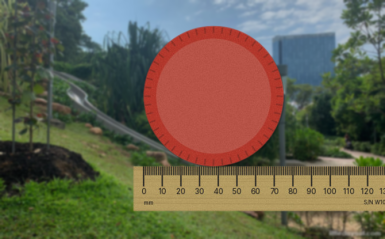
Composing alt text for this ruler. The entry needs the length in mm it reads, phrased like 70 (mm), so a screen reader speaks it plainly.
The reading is 75 (mm)
